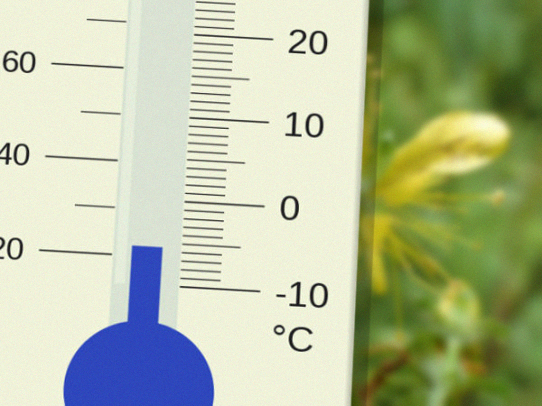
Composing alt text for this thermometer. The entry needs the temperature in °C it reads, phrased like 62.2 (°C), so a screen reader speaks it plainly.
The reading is -5.5 (°C)
